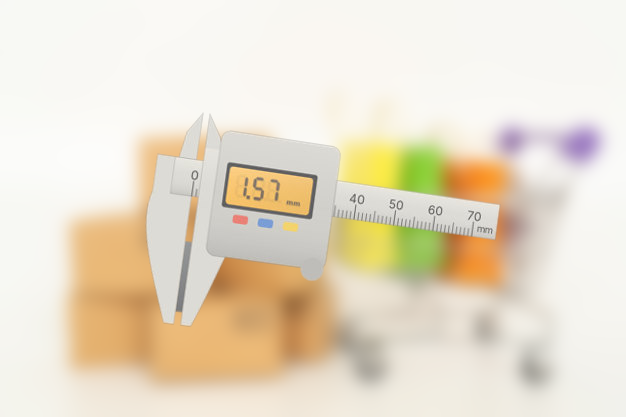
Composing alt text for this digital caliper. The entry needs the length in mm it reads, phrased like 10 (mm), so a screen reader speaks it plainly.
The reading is 1.57 (mm)
